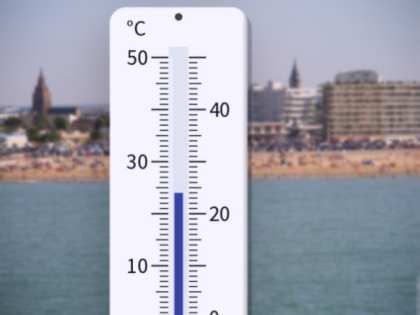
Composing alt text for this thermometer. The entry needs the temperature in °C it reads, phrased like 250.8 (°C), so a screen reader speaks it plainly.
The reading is 24 (°C)
